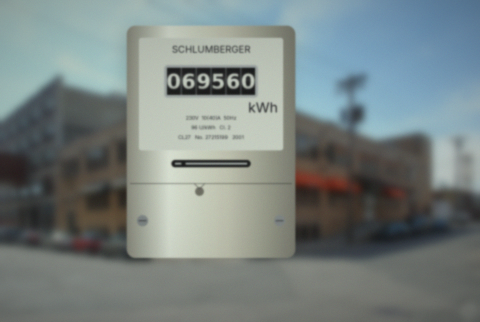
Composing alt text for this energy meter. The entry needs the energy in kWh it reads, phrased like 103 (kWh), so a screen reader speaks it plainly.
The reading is 69560 (kWh)
